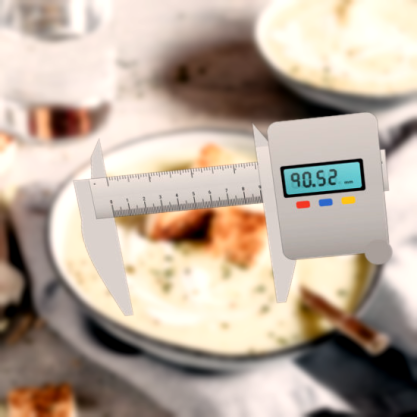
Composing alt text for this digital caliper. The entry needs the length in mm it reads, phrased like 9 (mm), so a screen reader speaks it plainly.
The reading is 90.52 (mm)
